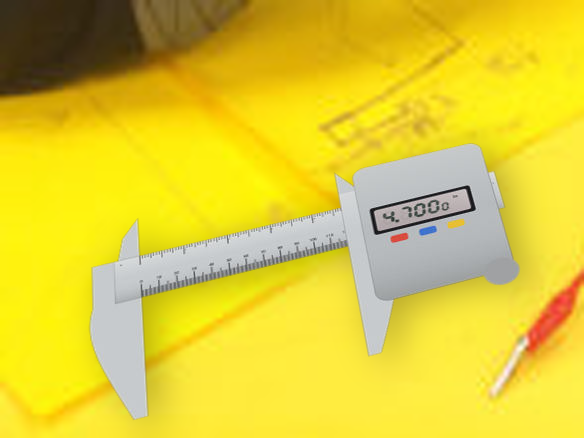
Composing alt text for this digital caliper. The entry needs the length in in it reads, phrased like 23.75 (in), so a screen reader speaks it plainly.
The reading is 4.7000 (in)
